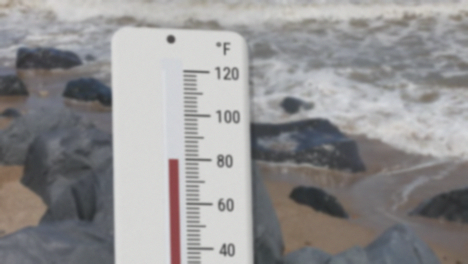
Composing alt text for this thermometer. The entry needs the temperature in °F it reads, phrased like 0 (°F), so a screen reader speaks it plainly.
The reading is 80 (°F)
